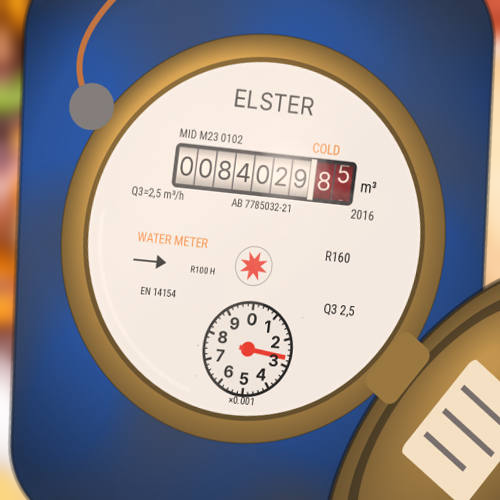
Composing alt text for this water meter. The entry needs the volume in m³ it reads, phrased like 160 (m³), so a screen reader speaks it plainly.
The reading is 84029.852 (m³)
